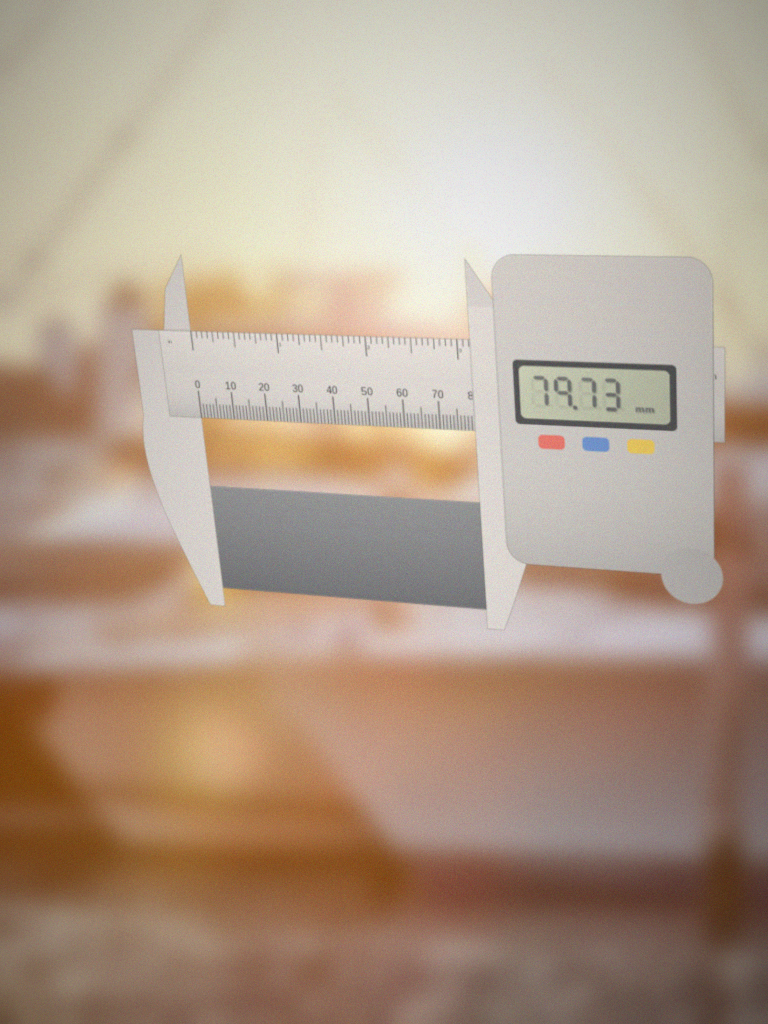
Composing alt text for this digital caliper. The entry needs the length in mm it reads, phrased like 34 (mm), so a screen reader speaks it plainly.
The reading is 79.73 (mm)
